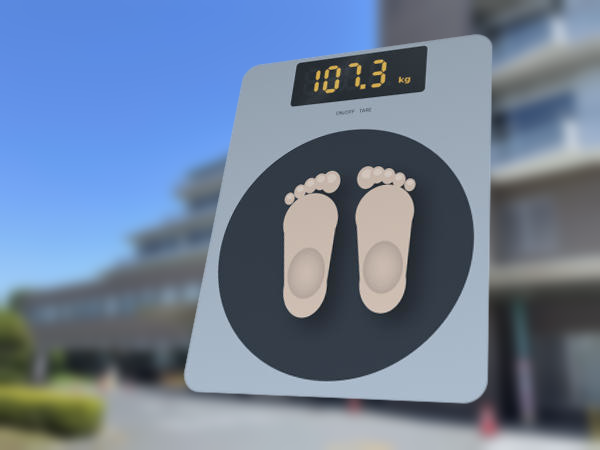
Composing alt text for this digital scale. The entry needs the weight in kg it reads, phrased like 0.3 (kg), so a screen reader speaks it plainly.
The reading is 107.3 (kg)
